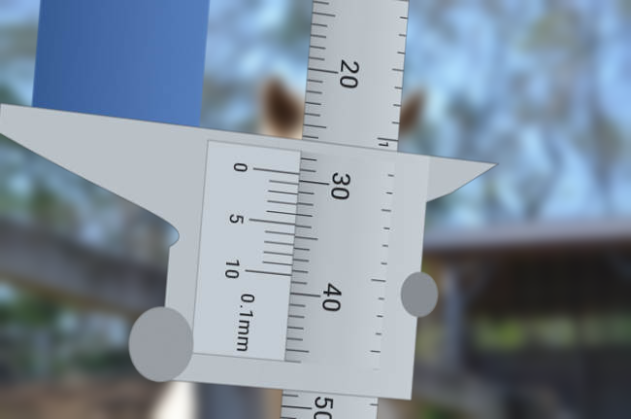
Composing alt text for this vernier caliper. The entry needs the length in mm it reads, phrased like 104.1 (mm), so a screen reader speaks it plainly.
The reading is 29.4 (mm)
